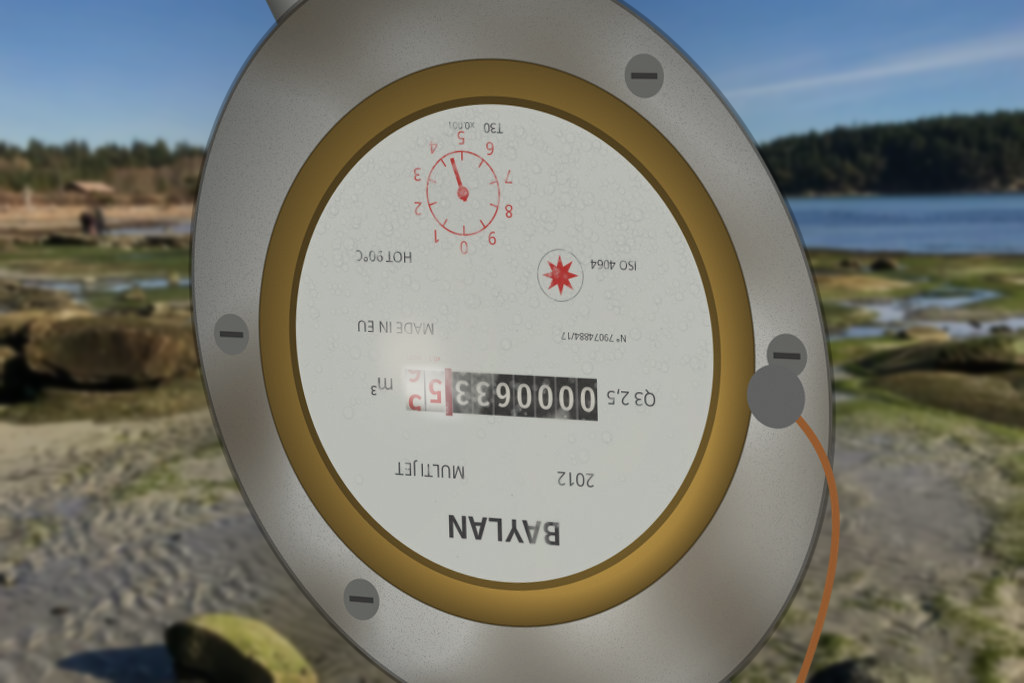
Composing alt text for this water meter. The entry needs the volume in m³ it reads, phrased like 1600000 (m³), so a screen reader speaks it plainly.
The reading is 633.554 (m³)
